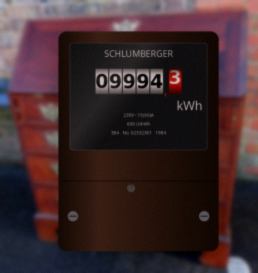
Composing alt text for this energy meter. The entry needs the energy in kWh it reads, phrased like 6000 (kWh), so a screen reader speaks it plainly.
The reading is 9994.3 (kWh)
